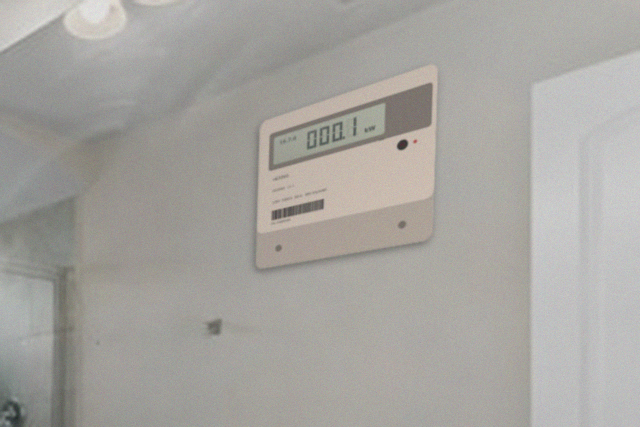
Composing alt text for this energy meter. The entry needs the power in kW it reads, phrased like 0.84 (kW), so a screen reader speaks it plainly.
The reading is 0.1 (kW)
